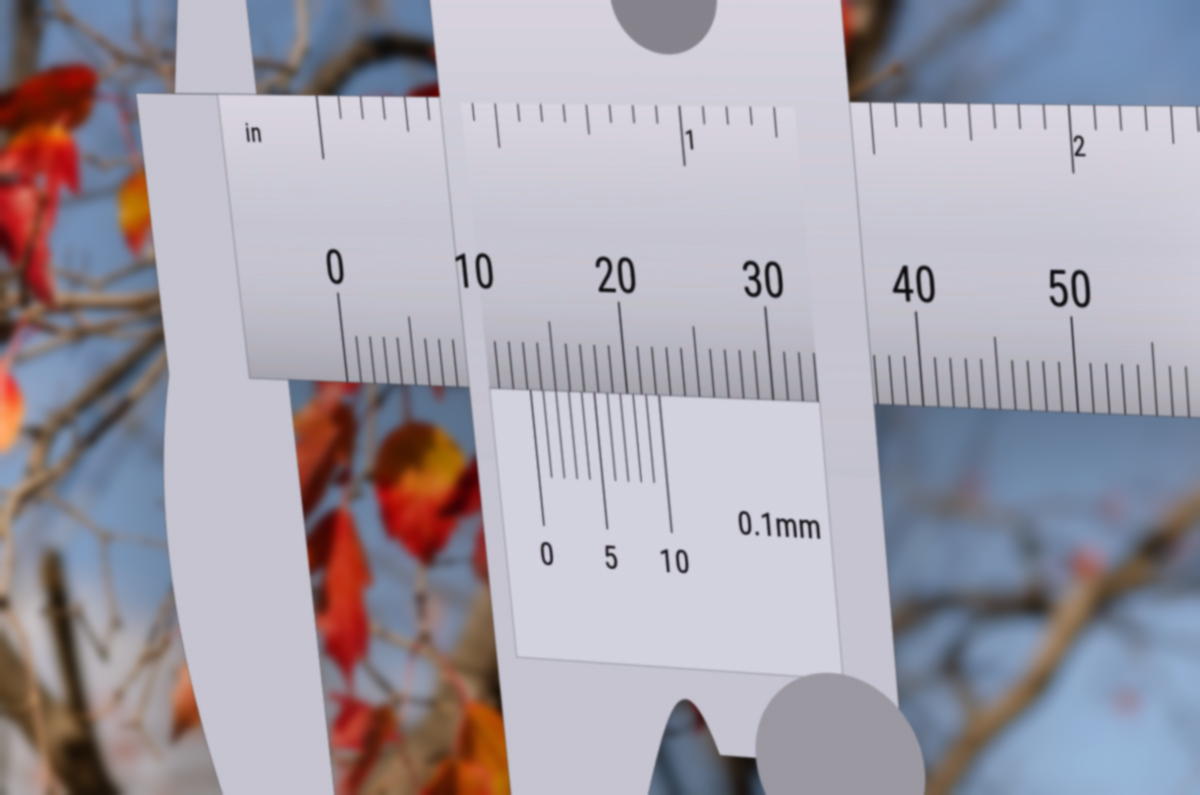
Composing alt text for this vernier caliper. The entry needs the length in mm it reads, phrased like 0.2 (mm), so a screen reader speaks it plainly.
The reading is 13.2 (mm)
